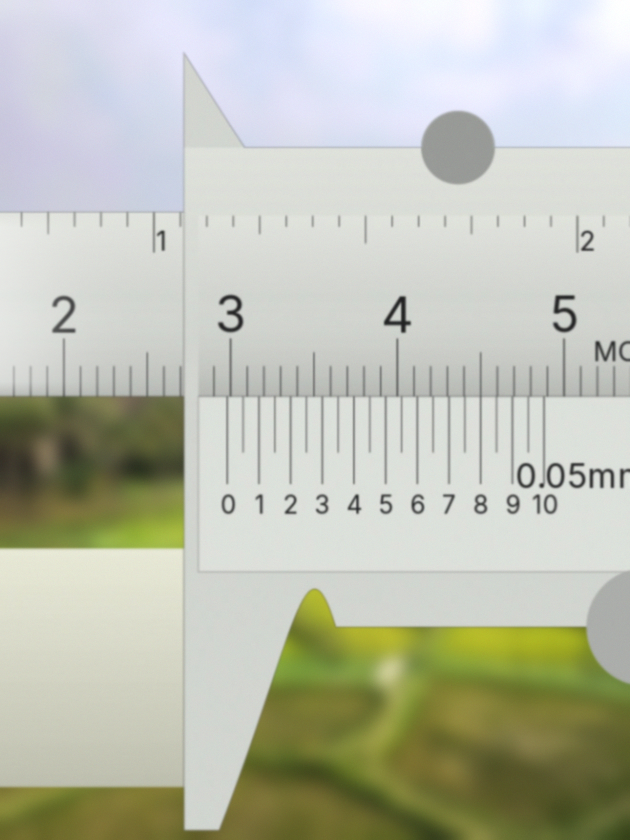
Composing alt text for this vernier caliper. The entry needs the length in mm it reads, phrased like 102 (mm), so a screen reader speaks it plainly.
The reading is 29.8 (mm)
